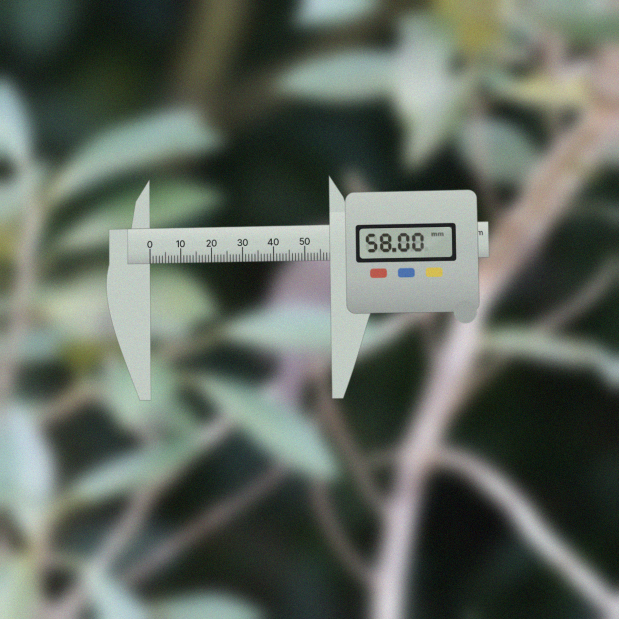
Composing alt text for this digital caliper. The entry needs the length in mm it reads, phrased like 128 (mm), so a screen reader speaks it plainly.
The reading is 58.00 (mm)
